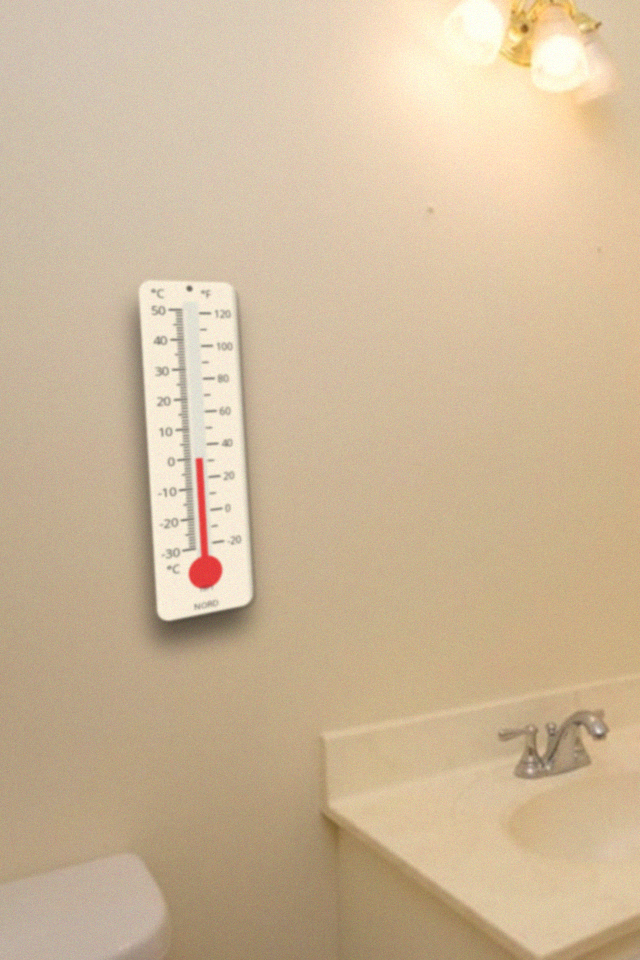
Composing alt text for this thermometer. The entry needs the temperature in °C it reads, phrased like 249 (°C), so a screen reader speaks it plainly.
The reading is 0 (°C)
